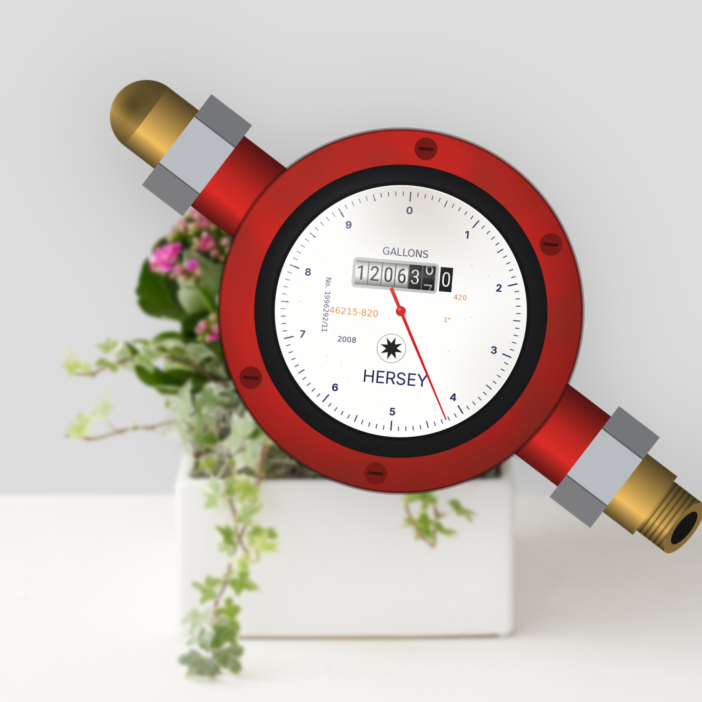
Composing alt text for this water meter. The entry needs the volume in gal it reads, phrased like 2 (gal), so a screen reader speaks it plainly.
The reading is 1206364.2 (gal)
